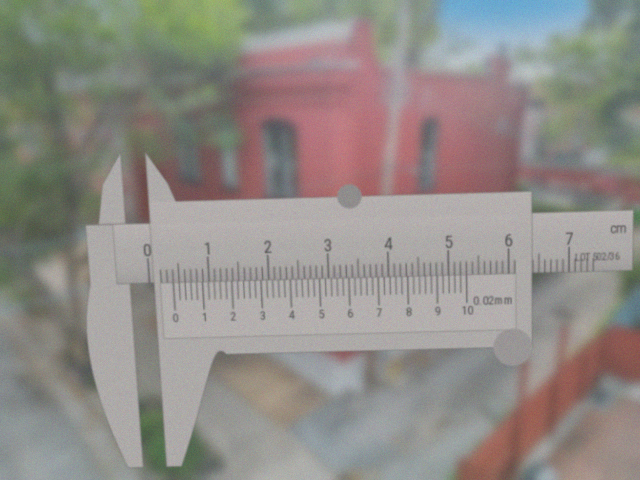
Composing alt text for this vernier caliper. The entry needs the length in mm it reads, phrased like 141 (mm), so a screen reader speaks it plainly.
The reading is 4.0 (mm)
